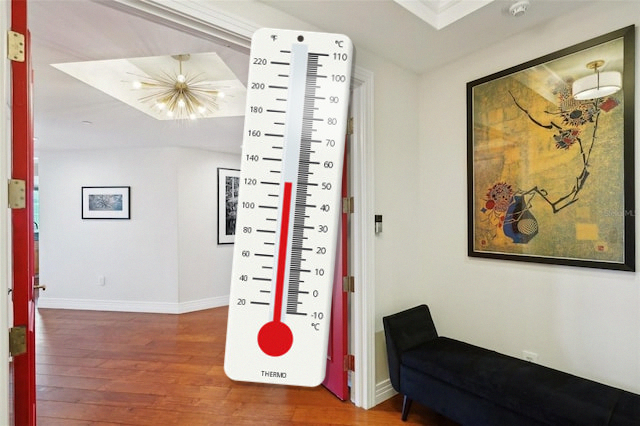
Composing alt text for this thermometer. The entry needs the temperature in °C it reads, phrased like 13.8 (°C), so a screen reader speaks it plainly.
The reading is 50 (°C)
